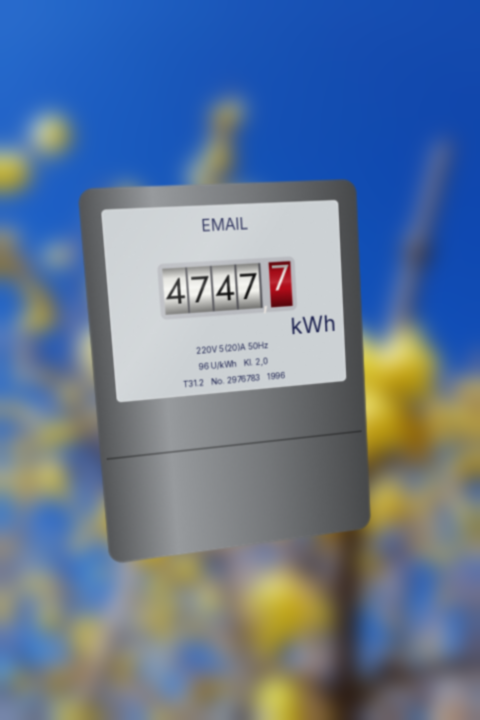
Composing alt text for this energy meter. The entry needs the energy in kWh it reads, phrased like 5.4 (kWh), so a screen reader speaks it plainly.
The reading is 4747.7 (kWh)
